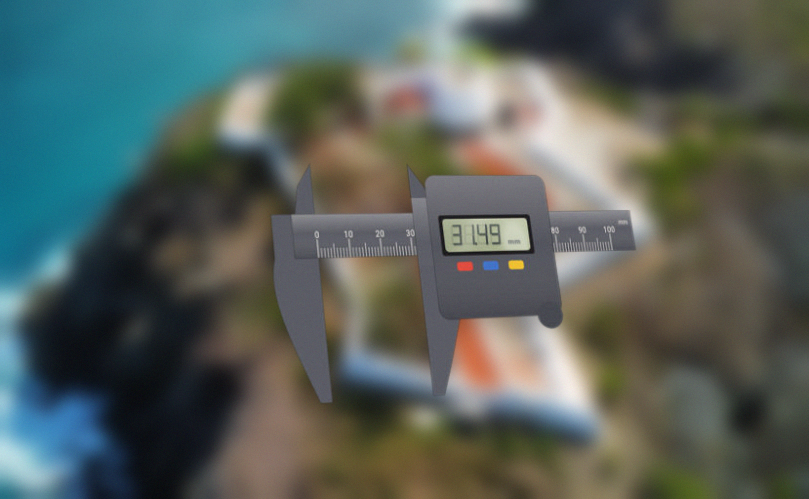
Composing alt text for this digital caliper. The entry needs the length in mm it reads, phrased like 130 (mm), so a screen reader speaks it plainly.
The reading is 31.49 (mm)
